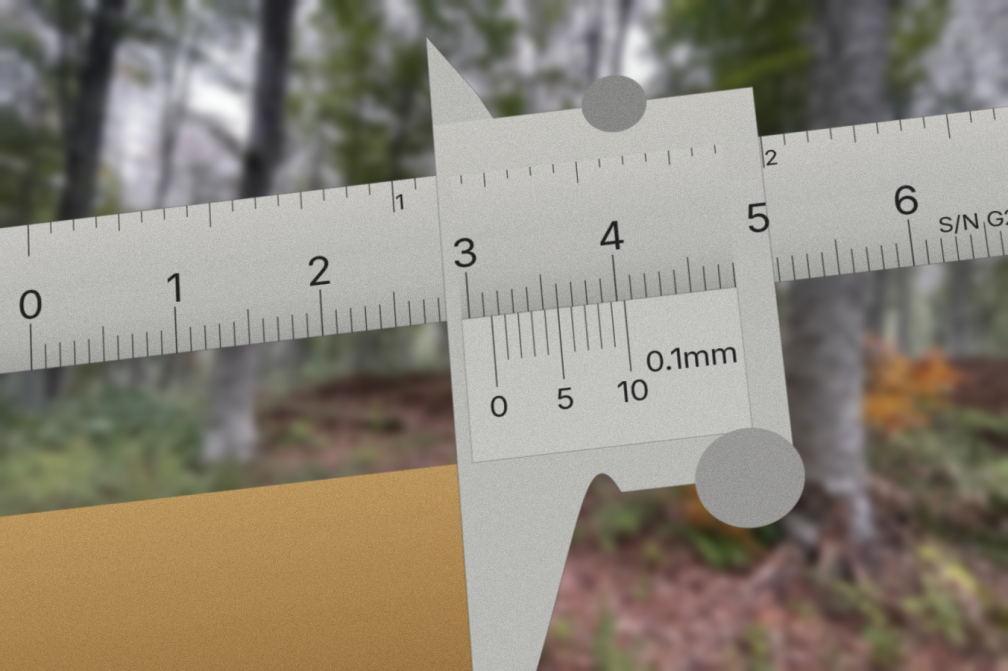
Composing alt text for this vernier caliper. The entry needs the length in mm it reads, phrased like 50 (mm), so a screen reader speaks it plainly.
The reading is 31.5 (mm)
